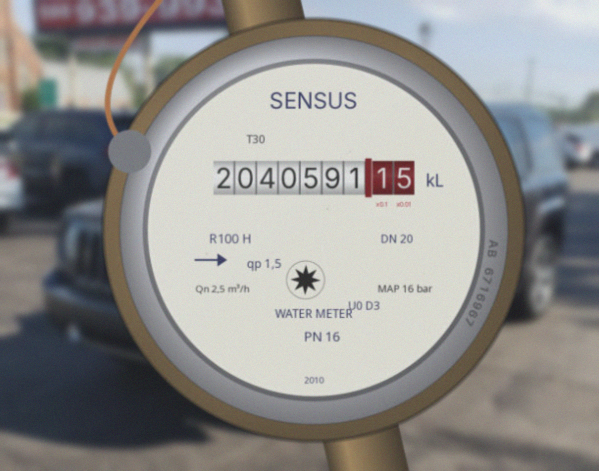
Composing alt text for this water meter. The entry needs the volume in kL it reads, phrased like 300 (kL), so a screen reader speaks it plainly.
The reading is 2040591.15 (kL)
